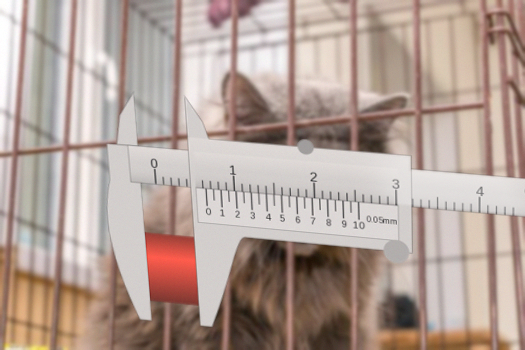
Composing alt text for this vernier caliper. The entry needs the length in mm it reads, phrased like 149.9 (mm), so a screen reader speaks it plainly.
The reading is 6.4 (mm)
